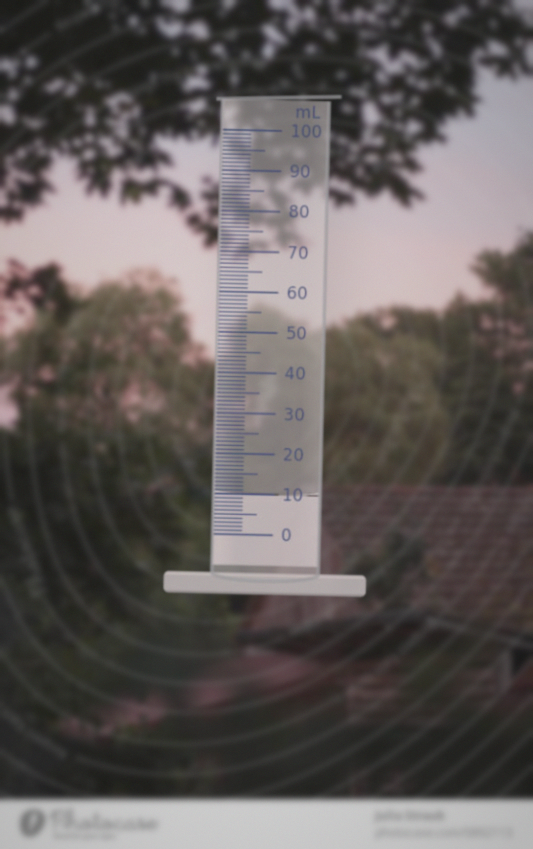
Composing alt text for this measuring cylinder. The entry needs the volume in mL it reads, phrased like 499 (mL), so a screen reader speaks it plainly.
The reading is 10 (mL)
